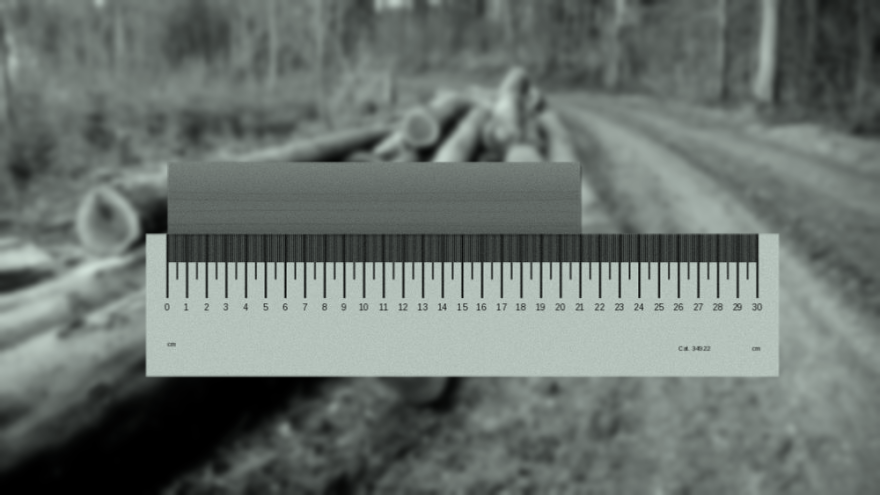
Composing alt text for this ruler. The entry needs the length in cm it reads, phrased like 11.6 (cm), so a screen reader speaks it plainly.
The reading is 21 (cm)
